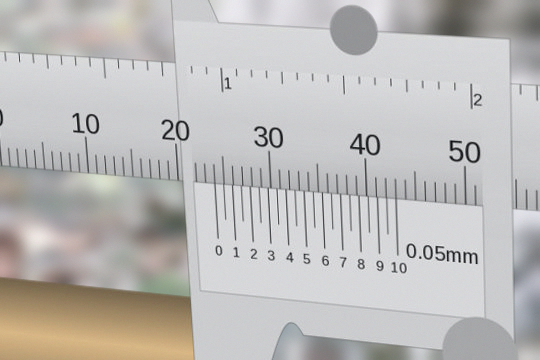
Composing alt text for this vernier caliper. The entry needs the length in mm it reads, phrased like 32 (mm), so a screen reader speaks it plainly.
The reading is 24.0 (mm)
